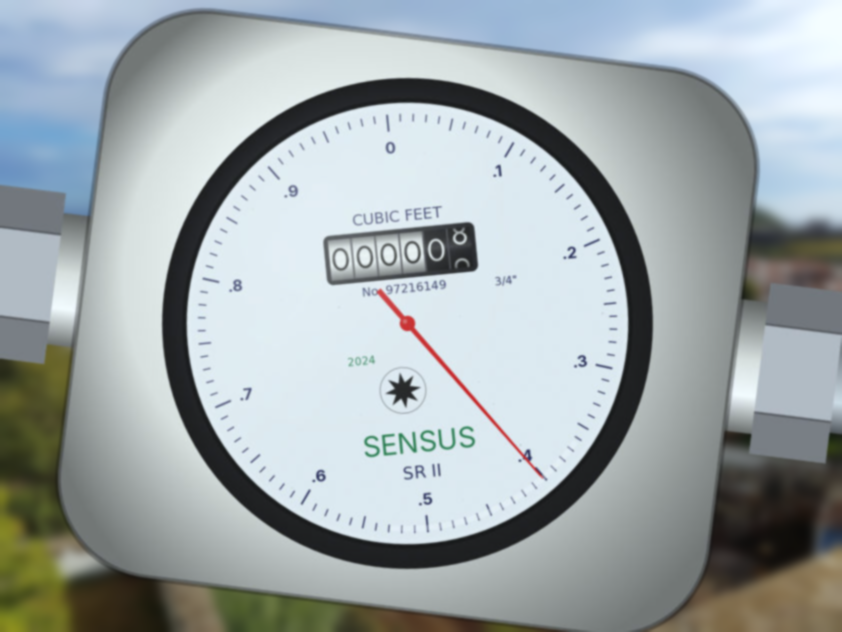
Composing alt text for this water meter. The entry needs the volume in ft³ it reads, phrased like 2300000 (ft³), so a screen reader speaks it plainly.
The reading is 8.40 (ft³)
